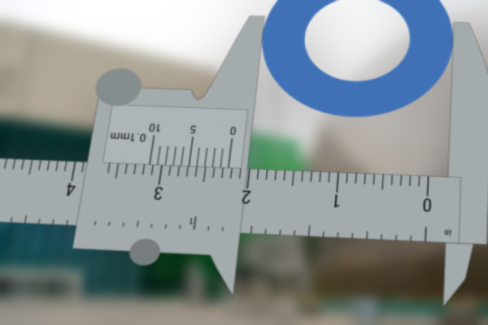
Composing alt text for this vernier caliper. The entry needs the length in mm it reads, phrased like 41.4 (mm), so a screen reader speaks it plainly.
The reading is 22.4 (mm)
